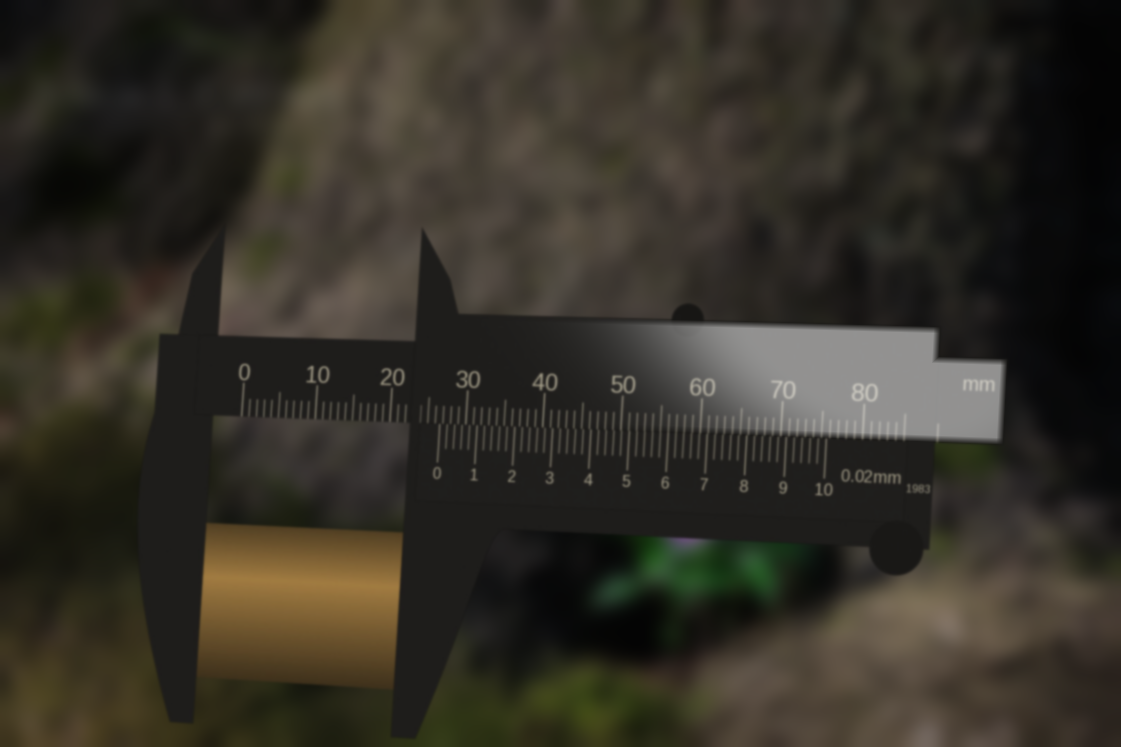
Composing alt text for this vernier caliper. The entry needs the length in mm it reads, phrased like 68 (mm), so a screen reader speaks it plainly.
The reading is 26.6 (mm)
